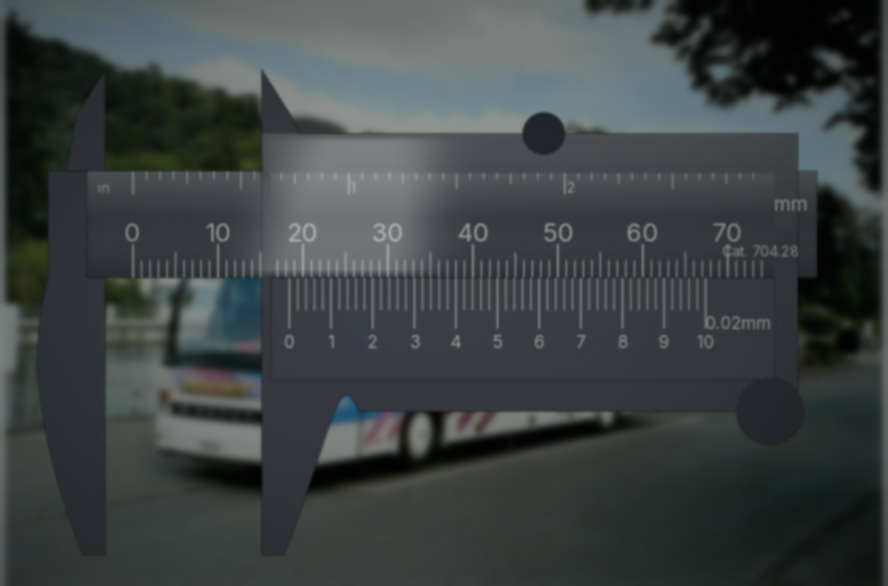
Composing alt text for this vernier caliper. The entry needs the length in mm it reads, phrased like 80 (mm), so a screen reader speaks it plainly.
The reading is 18.4 (mm)
